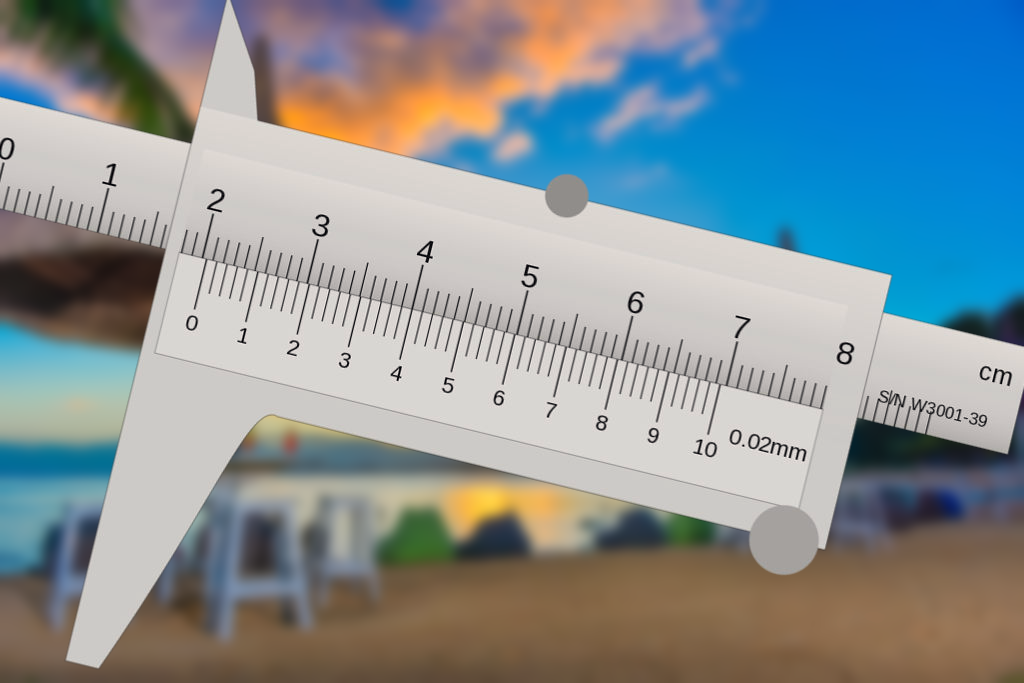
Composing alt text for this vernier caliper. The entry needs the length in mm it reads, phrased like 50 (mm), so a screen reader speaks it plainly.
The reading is 20.4 (mm)
